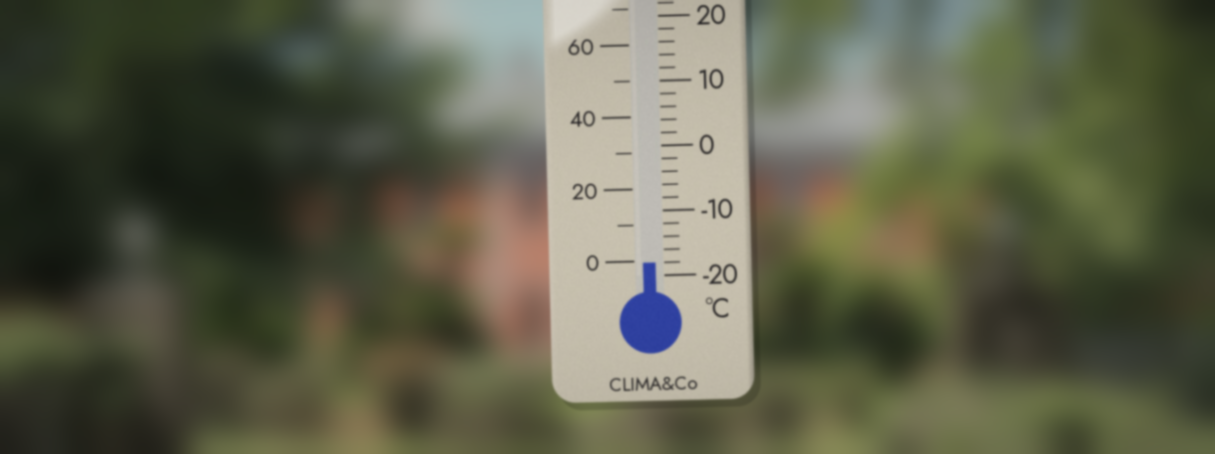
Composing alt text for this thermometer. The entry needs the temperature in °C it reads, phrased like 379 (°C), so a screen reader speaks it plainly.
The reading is -18 (°C)
